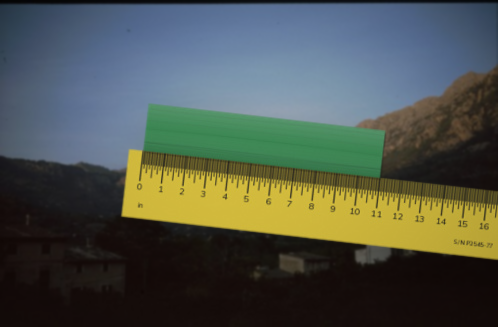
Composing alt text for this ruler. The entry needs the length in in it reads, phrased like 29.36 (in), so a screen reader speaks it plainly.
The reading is 11 (in)
